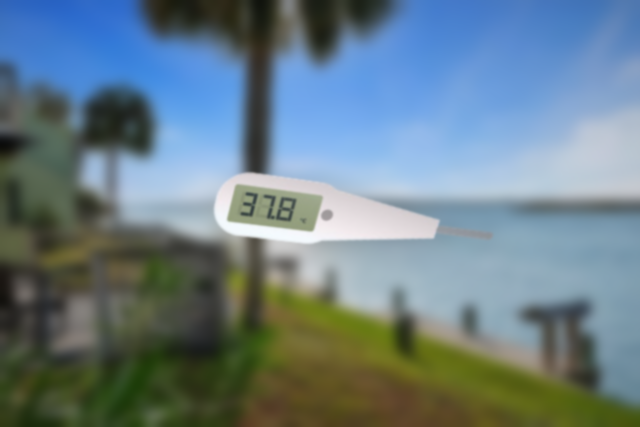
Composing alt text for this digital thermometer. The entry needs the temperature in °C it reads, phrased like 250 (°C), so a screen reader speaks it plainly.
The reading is 37.8 (°C)
